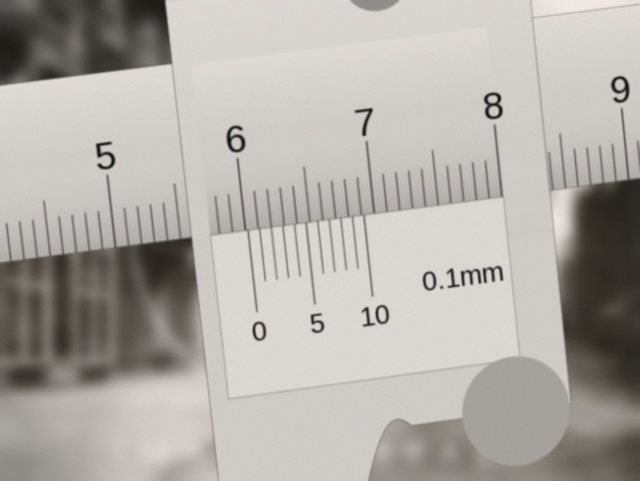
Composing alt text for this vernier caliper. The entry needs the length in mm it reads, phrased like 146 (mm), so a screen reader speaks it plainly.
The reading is 60.2 (mm)
